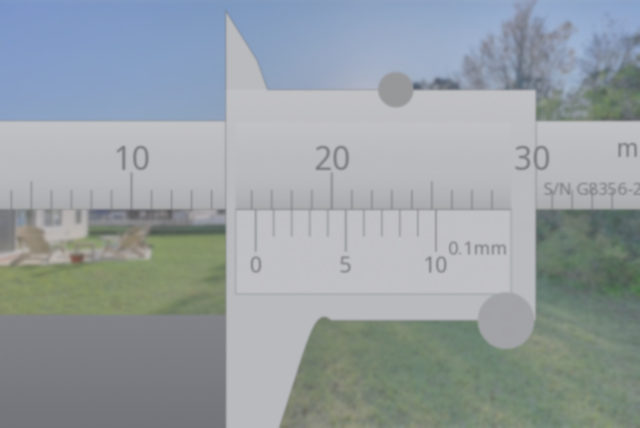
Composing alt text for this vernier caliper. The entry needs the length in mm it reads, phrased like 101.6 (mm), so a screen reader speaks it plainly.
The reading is 16.2 (mm)
